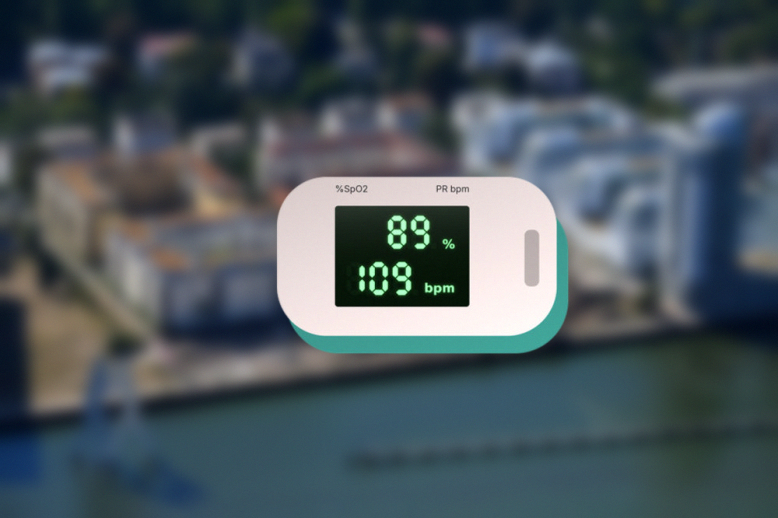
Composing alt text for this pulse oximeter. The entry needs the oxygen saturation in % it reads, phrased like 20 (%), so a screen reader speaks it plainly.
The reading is 89 (%)
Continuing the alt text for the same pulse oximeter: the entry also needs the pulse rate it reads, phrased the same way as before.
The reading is 109 (bpm)
